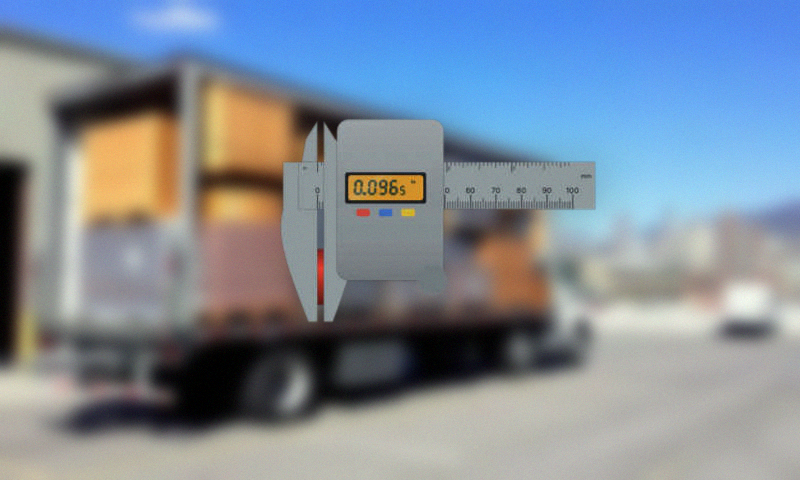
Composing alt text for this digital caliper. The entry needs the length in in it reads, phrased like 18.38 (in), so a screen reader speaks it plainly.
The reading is 0.0965 (in)
